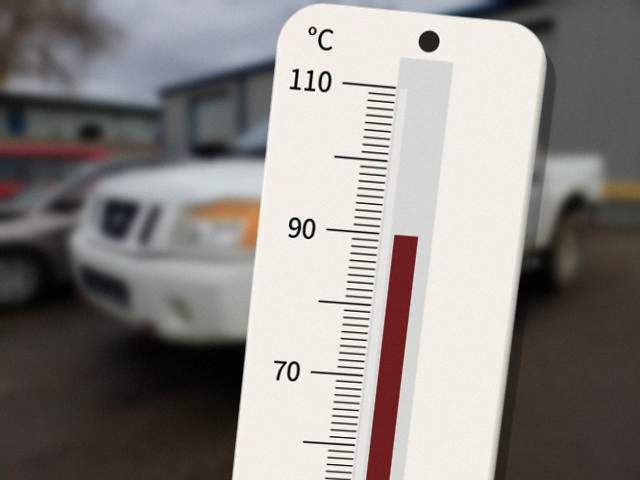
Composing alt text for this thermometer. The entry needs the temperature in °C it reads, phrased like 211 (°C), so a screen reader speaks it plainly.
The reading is 90 (°C)
